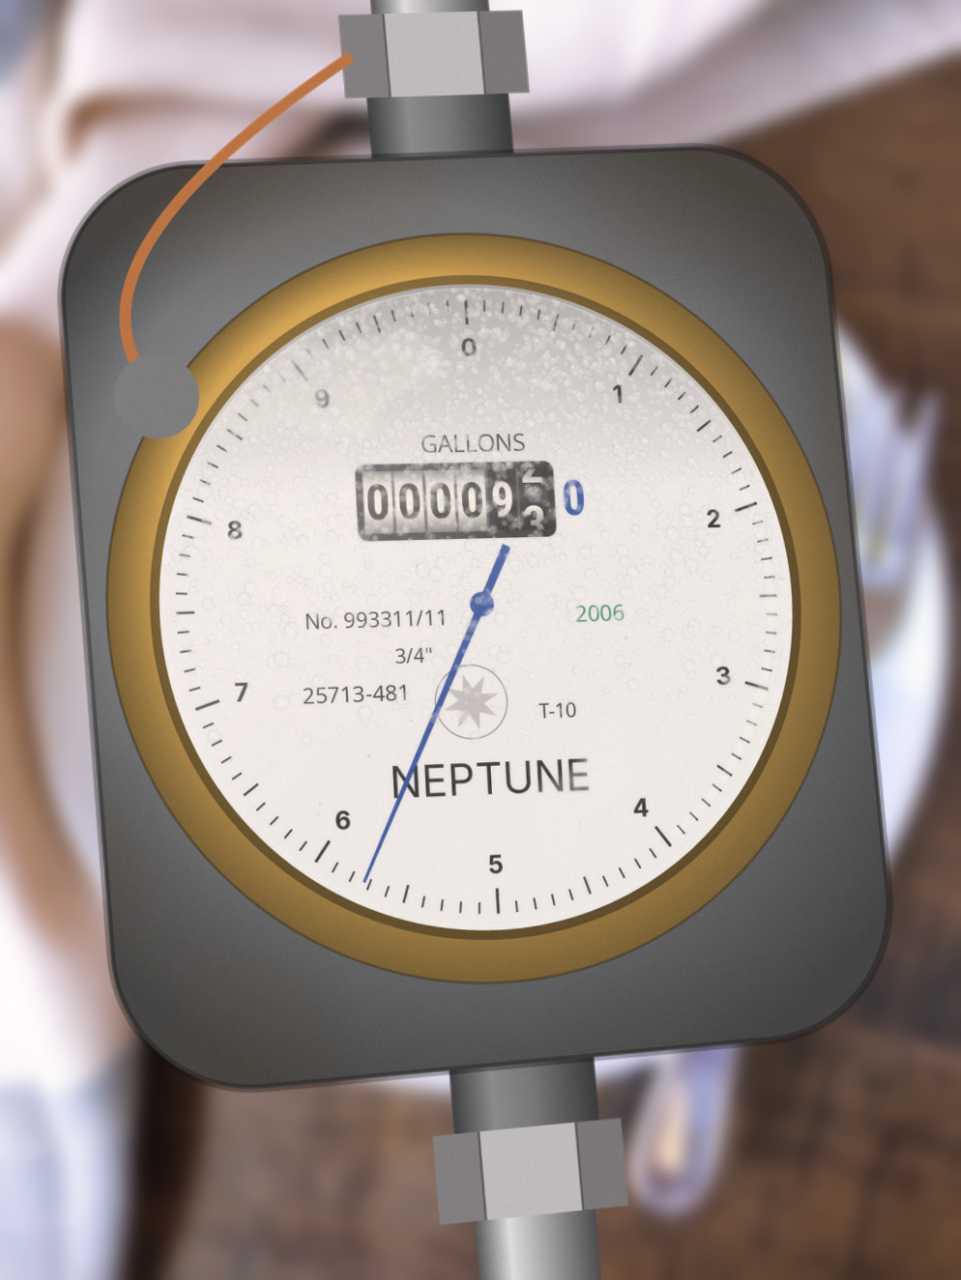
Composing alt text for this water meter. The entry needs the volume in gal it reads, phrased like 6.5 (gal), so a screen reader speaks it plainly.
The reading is 925.7 (gal)
